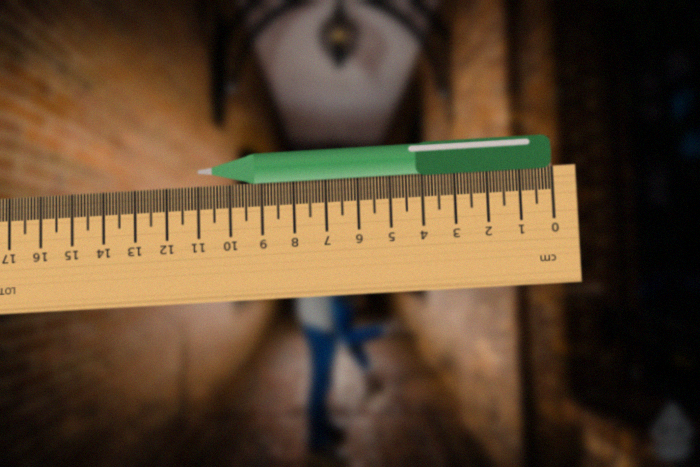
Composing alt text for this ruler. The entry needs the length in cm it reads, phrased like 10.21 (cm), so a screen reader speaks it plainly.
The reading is 11 (cm)
